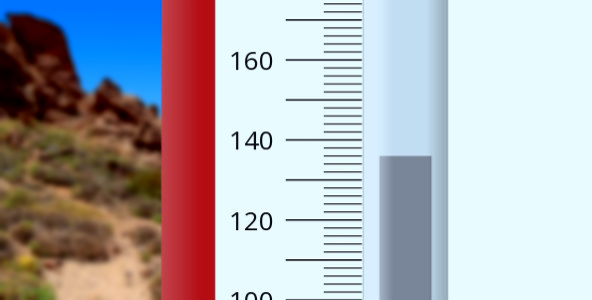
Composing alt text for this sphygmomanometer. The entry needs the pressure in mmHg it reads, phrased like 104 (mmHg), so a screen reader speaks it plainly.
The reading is 136 (mmHg)
